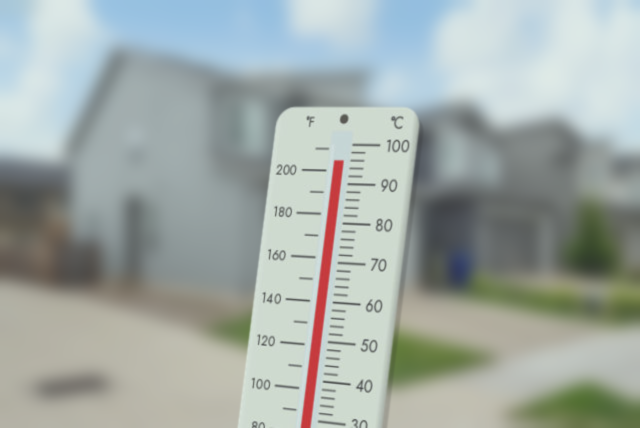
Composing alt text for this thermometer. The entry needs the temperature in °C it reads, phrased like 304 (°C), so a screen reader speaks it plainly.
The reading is 96 (°C)
